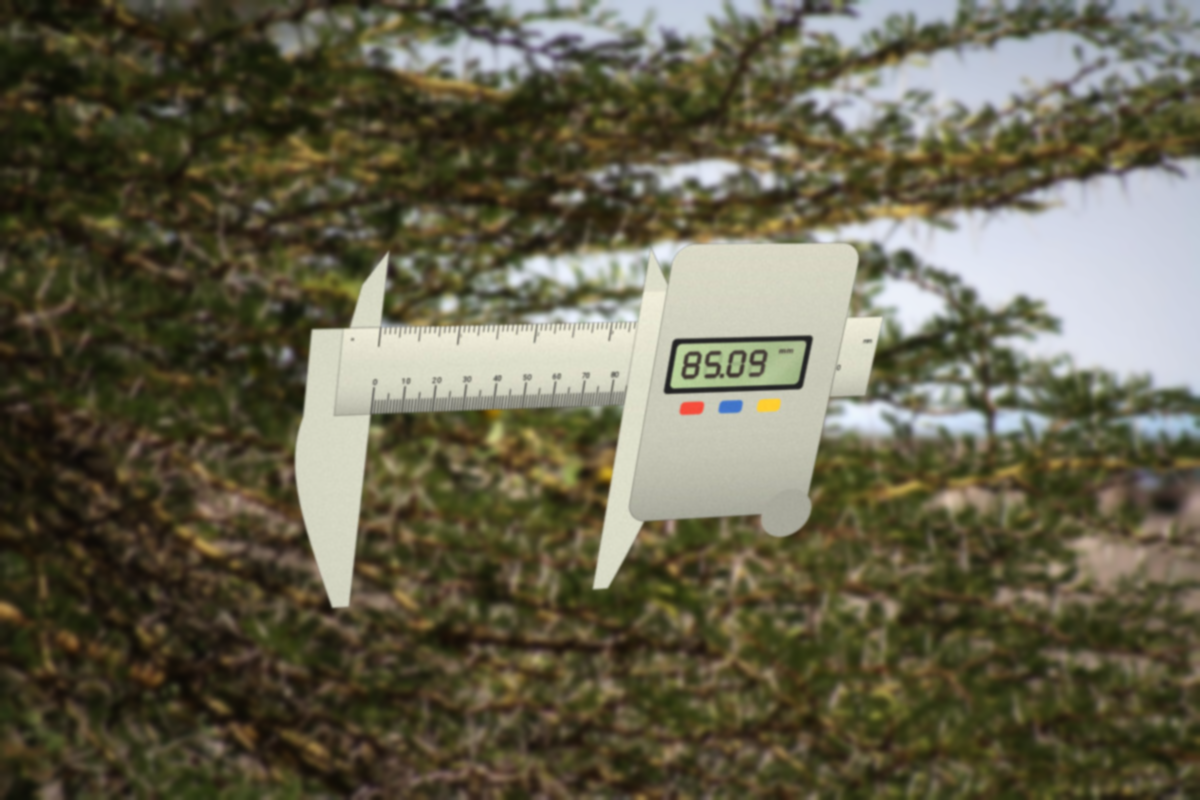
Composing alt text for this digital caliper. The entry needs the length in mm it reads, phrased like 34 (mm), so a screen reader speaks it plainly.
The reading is 85.09 (mm)
